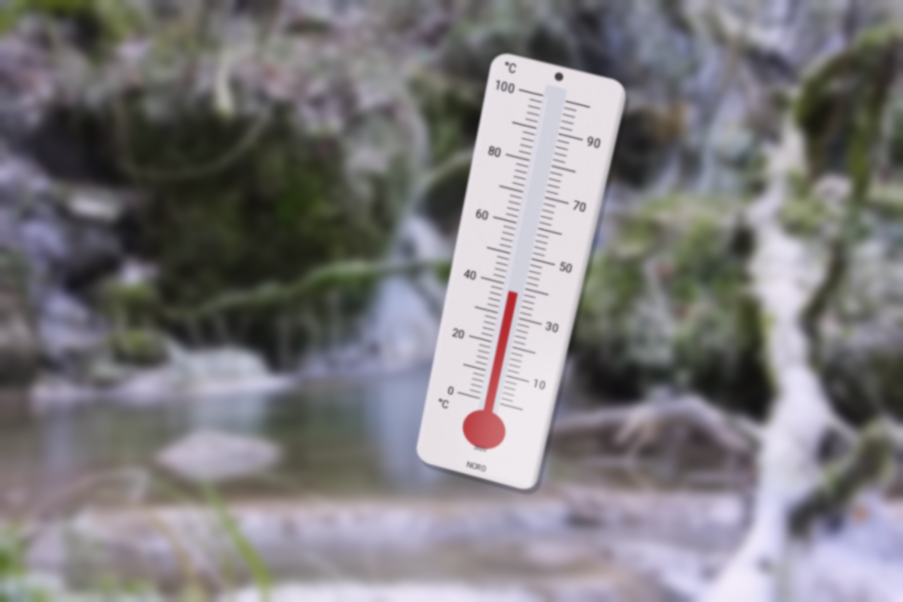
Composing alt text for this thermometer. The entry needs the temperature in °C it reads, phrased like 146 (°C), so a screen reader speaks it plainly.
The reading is 38 (°C)
